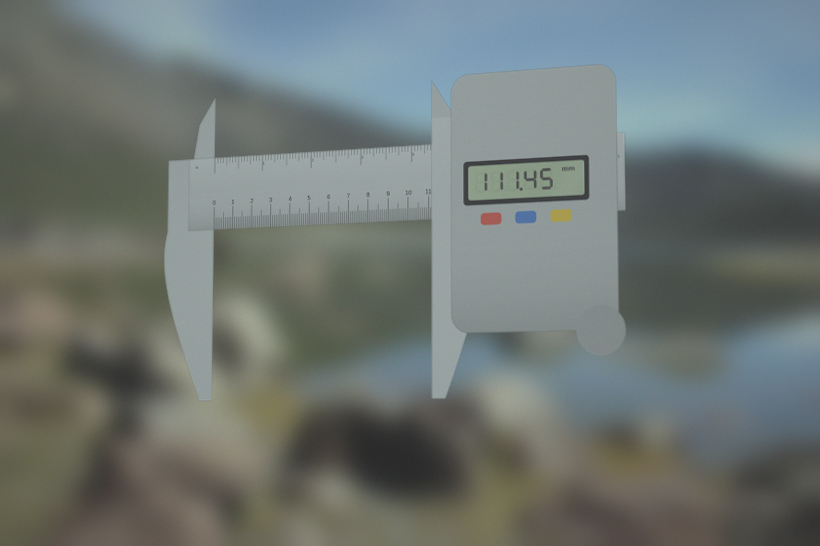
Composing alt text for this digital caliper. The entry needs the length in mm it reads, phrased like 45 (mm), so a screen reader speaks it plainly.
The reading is 111.45 (mm)
